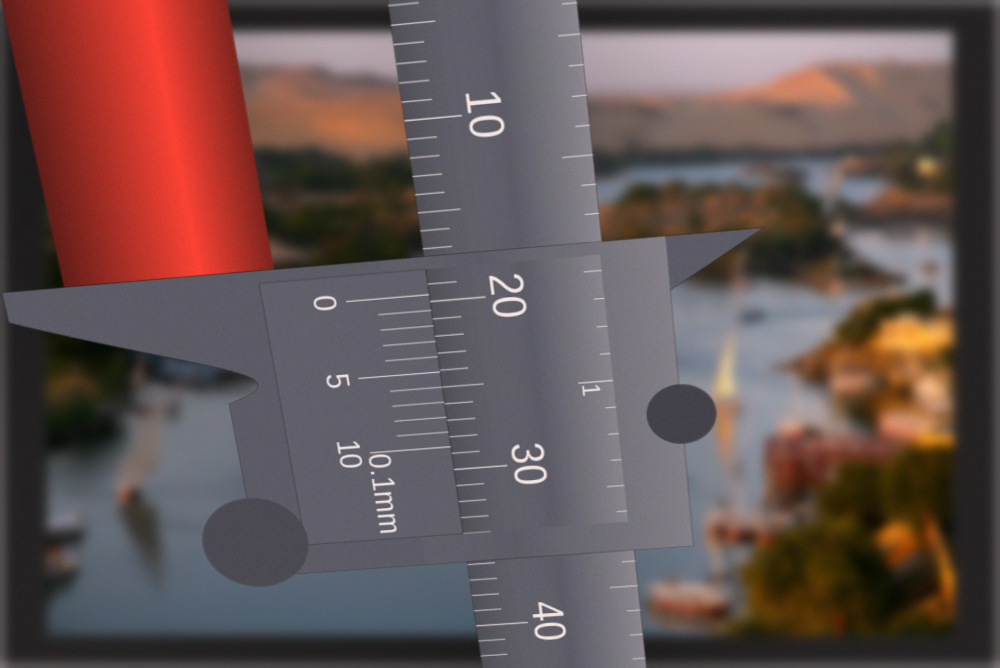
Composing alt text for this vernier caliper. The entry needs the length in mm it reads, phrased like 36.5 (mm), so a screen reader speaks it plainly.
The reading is 19.6 (mm)
